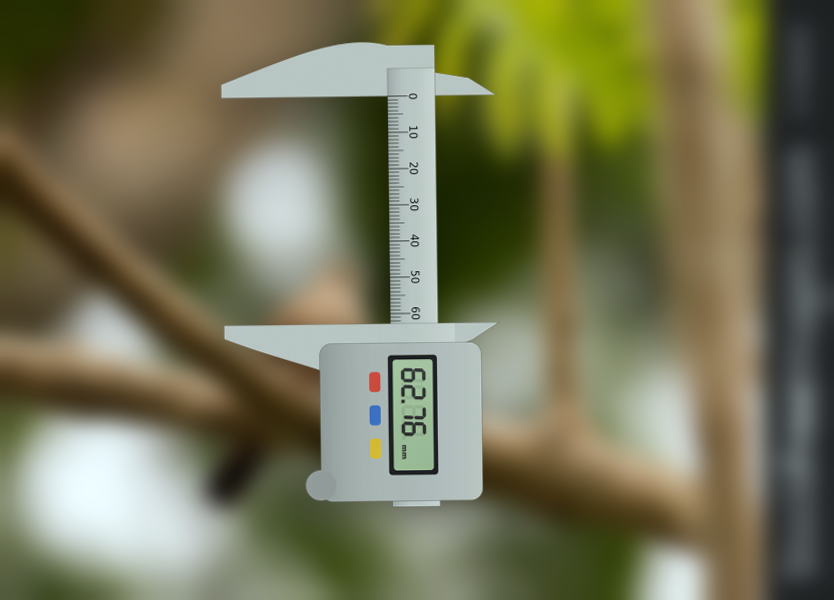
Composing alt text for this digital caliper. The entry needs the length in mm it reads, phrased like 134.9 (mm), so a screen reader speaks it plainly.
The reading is 62.76 (mm)
